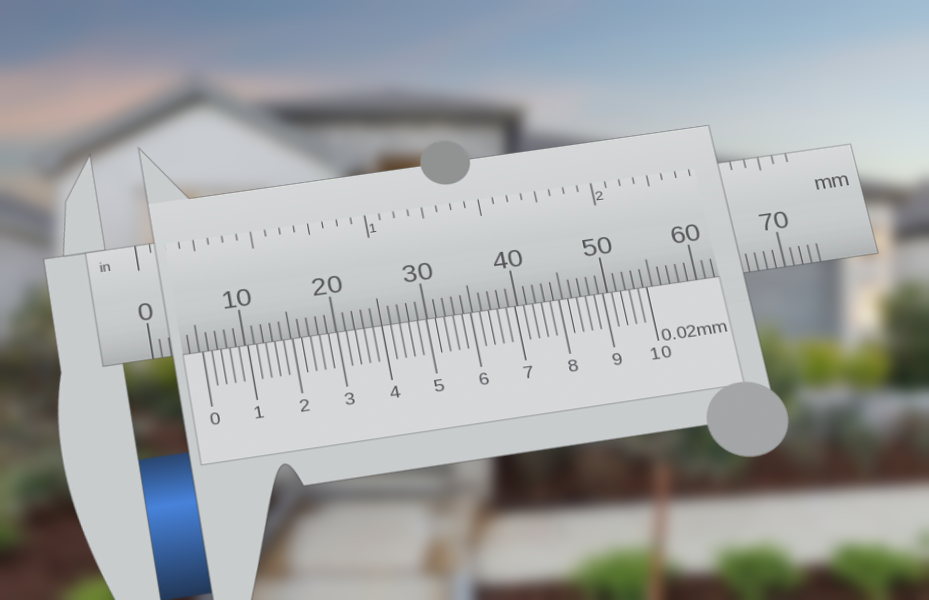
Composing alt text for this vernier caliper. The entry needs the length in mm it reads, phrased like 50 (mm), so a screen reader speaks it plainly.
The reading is 5.4 (mm)
